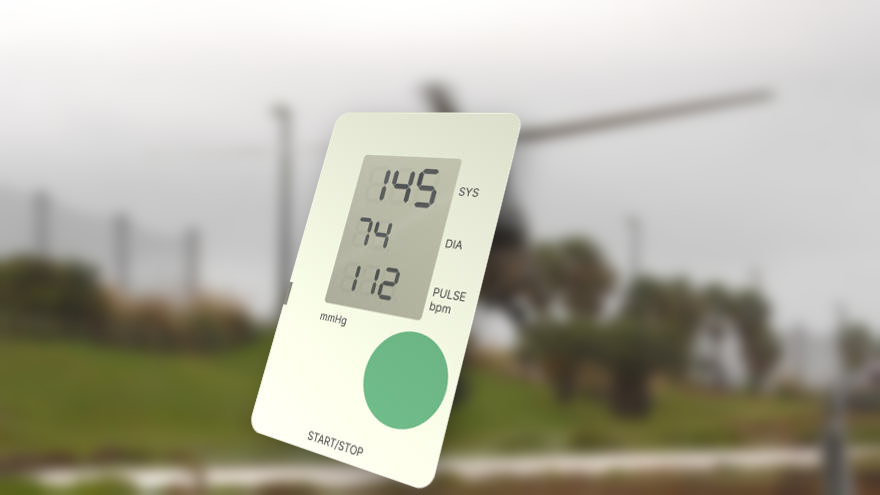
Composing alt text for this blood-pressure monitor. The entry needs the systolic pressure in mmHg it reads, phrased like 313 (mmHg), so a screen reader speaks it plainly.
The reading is 145 (mmHg)
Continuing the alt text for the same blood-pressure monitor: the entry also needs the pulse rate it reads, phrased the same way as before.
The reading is 112 (bpm)
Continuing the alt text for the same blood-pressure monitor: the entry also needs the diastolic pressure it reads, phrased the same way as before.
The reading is 74 (mmHg)
